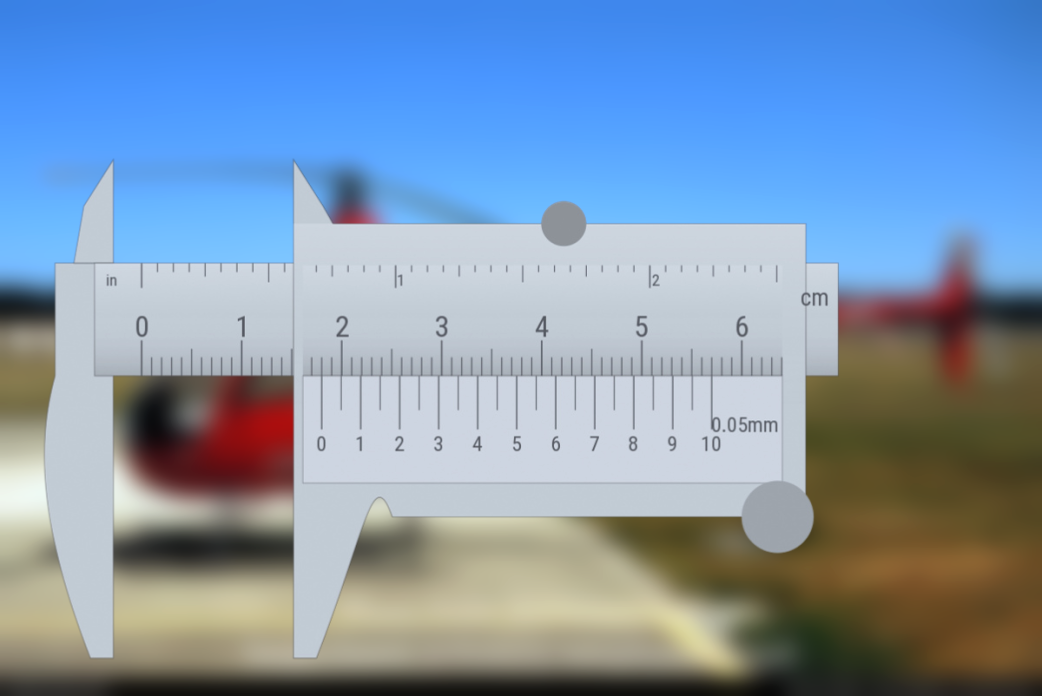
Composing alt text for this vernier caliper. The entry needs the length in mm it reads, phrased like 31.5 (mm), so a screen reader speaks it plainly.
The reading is 18.0 (mm)
